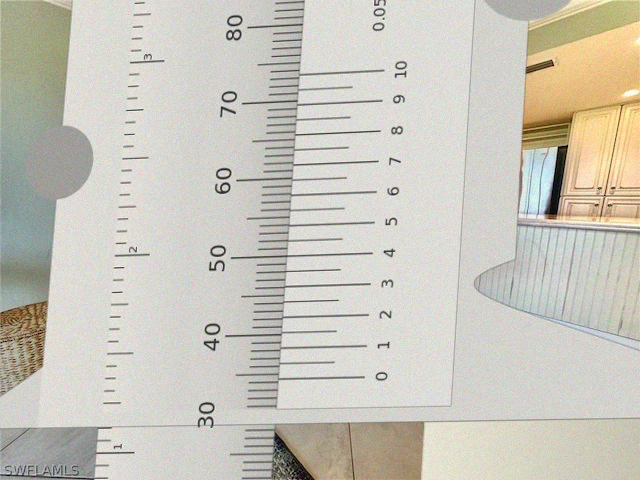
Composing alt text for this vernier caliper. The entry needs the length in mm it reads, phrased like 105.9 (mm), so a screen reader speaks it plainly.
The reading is 34.4 (mm)
